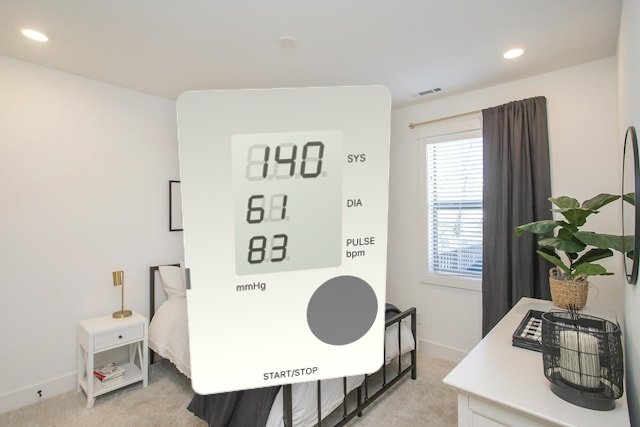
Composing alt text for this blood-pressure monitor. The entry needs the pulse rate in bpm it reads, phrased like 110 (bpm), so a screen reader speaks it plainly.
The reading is 83 (bpm)
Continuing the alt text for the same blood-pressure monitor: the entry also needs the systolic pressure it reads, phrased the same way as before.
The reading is 140 (mmHg)
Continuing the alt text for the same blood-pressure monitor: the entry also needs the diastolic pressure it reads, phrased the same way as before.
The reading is 61 (mmHg)
